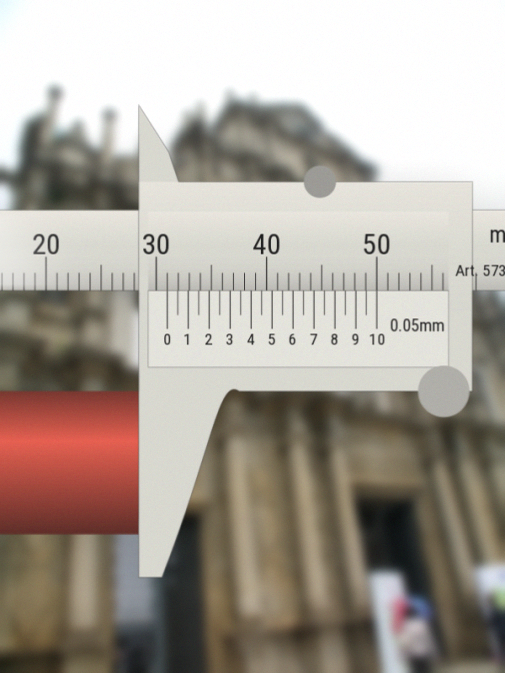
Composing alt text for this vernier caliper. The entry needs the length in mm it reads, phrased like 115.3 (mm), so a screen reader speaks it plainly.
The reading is 31.0 (mm)
